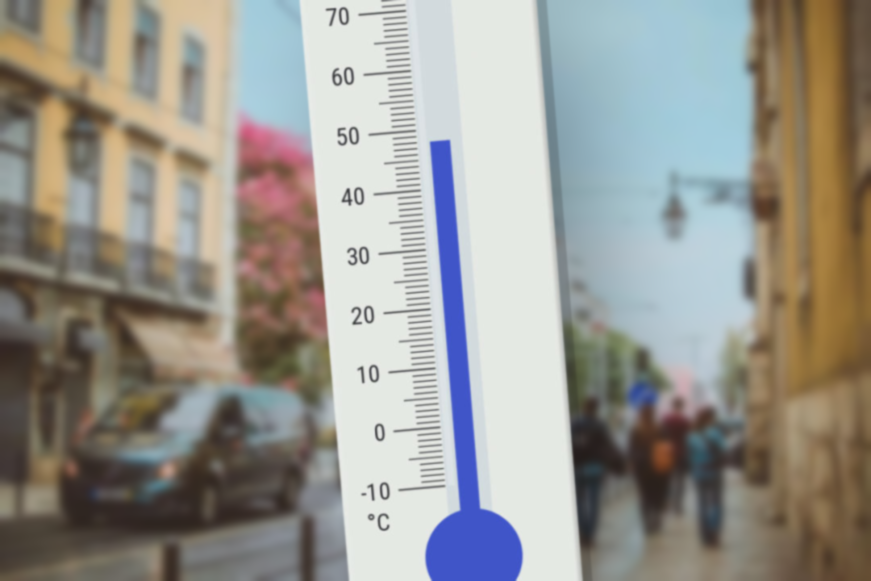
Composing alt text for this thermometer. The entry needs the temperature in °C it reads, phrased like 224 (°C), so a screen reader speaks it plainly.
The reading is 48 (°C)
